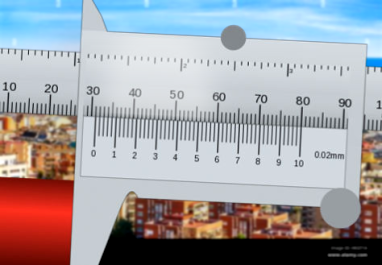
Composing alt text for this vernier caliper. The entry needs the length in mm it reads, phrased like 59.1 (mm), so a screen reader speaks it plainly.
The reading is 31.0 (mm)
